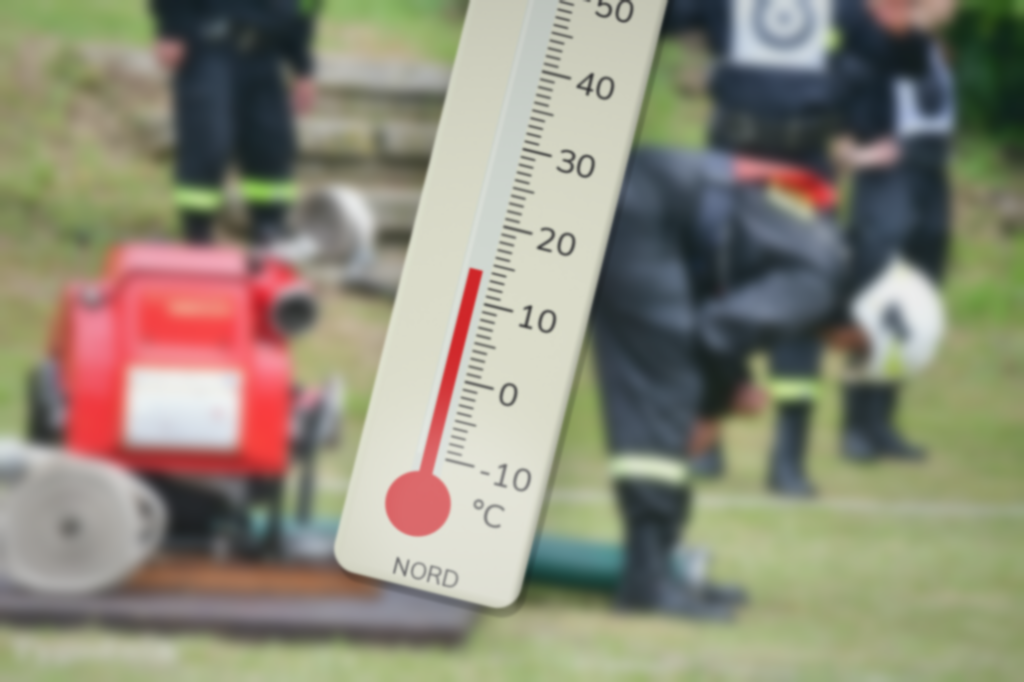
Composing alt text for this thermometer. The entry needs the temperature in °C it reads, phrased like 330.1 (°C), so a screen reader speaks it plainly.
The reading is 14 (°C)
